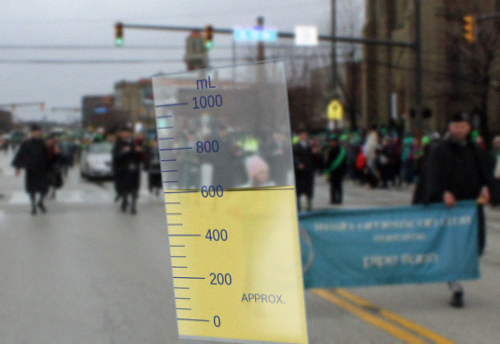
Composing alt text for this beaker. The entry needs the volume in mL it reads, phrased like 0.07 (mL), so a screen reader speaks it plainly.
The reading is 600 (mL)
